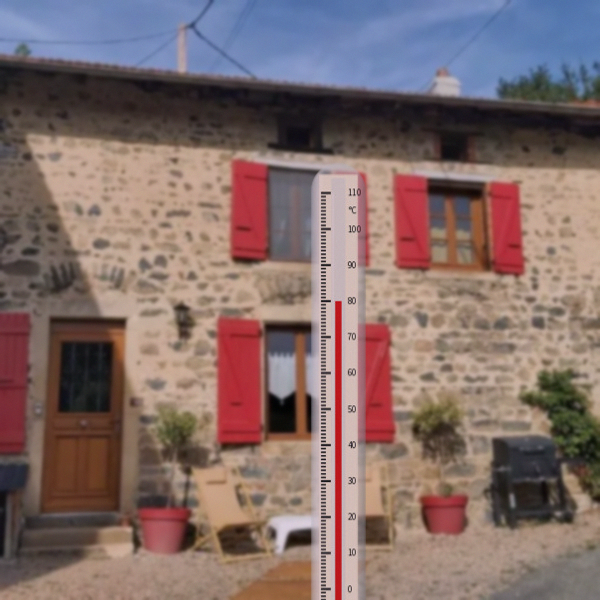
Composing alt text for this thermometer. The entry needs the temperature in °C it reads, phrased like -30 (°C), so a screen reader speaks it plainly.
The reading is 80 (°C)
